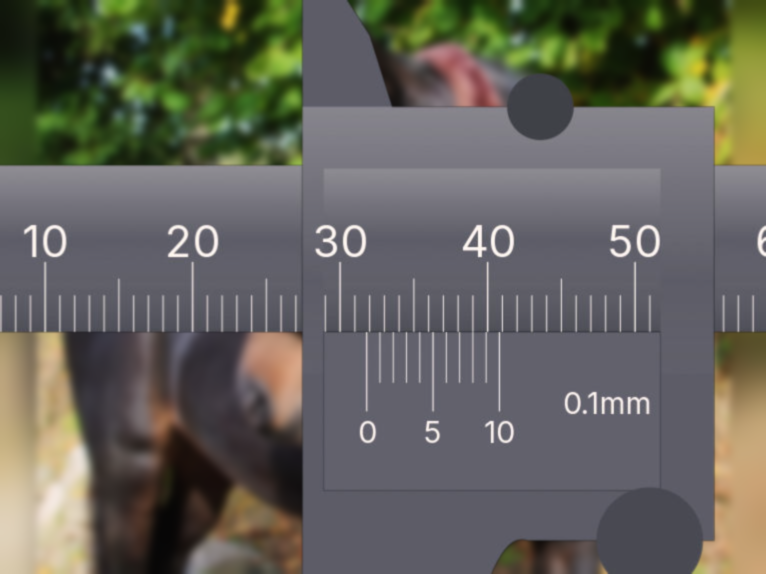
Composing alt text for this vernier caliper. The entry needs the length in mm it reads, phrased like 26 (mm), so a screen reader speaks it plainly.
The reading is 31.8 (mm)
